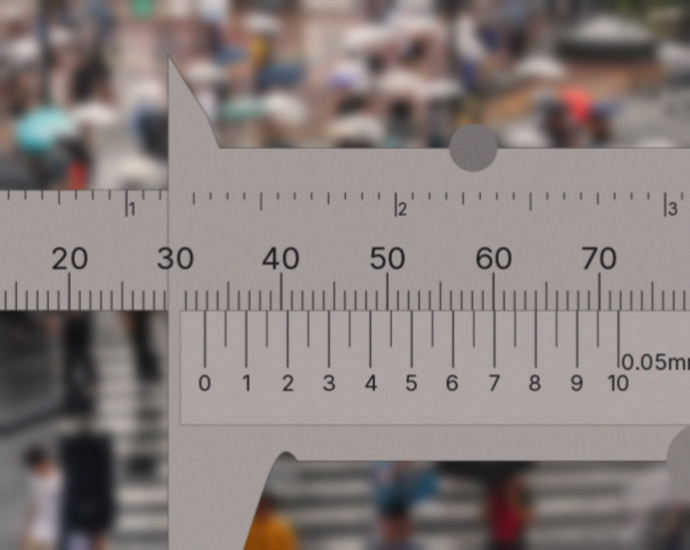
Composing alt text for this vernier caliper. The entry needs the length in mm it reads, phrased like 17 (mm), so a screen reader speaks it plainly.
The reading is 32.8 (mm)
